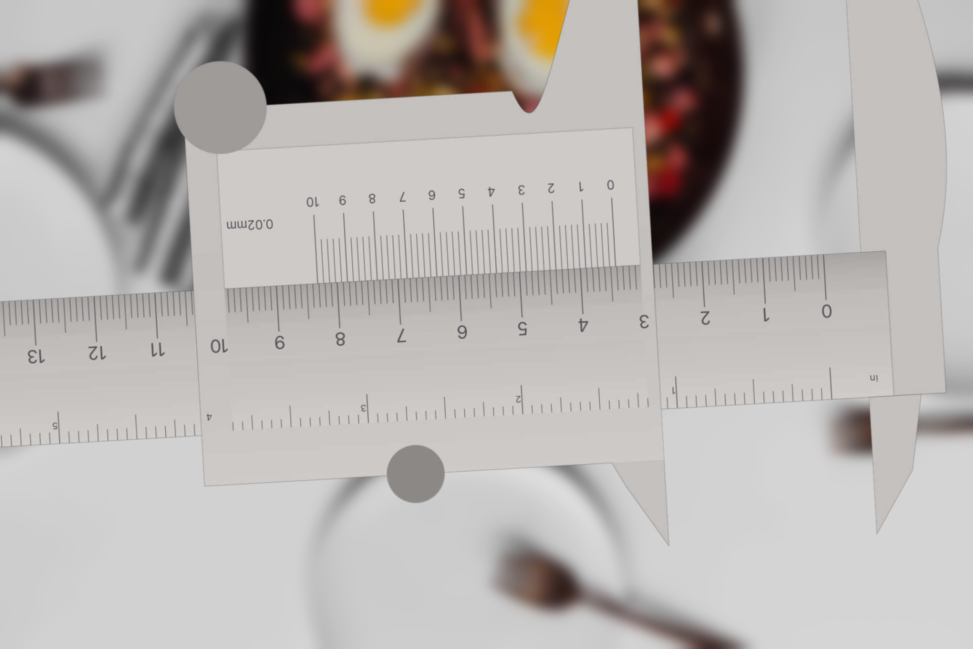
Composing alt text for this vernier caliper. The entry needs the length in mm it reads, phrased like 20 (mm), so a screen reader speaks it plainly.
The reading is 34.2 (mm)
